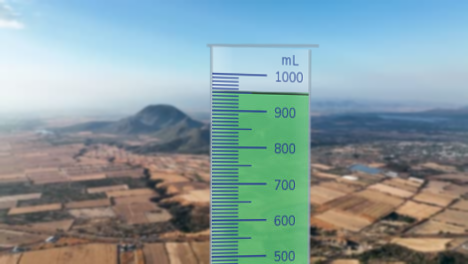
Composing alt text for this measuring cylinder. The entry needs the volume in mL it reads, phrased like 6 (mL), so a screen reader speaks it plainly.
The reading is 950 (mL)
